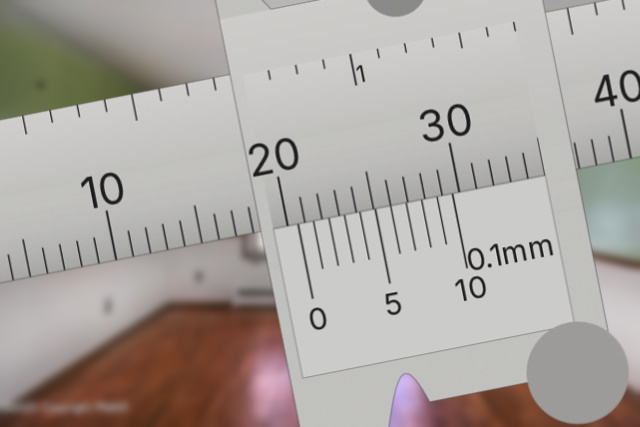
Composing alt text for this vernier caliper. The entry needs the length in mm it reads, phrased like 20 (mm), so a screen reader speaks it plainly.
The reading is 20.6 (mm)
